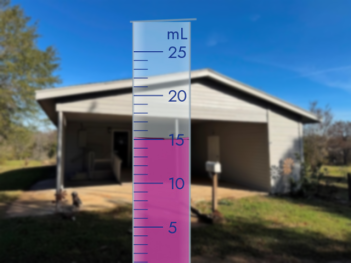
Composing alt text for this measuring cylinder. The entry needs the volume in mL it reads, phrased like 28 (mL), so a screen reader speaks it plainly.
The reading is 15 (mL)
